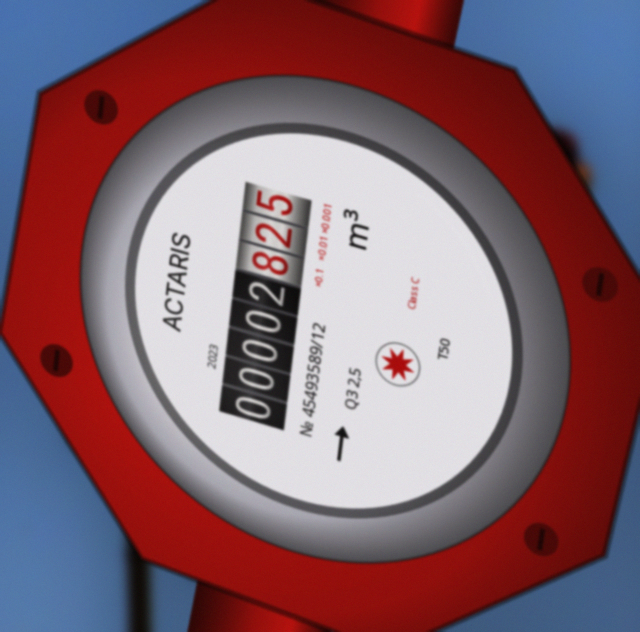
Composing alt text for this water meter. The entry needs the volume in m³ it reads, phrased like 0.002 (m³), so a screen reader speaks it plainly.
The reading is 2.825 (m³)
